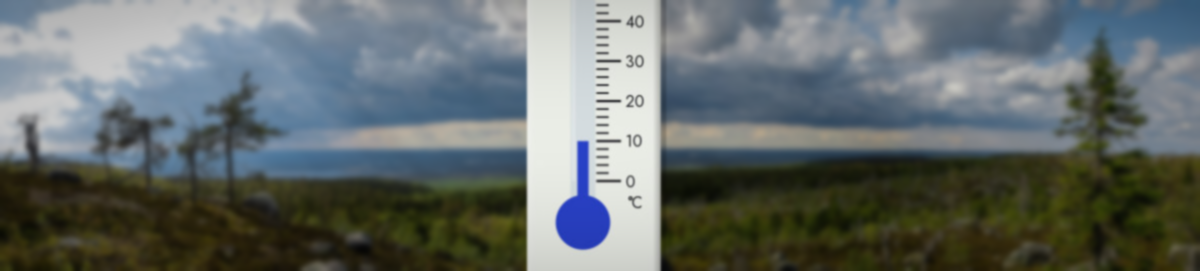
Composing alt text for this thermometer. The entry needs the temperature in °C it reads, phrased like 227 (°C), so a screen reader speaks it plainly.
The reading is 10 (°C)
